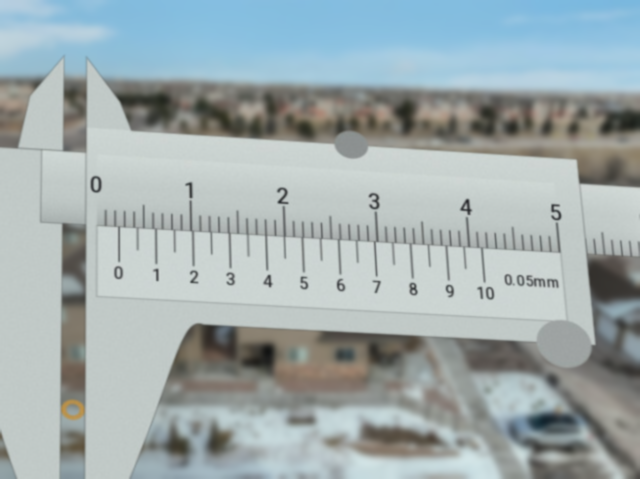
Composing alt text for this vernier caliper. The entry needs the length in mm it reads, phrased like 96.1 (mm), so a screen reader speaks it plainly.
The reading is 2.4 (mm)
